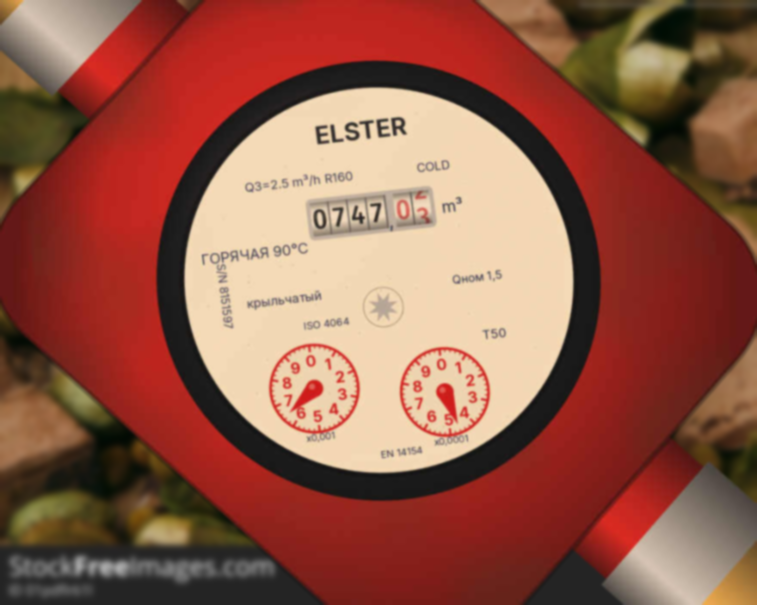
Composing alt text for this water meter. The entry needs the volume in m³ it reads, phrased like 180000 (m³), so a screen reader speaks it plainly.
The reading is 747.0264 (m³)
